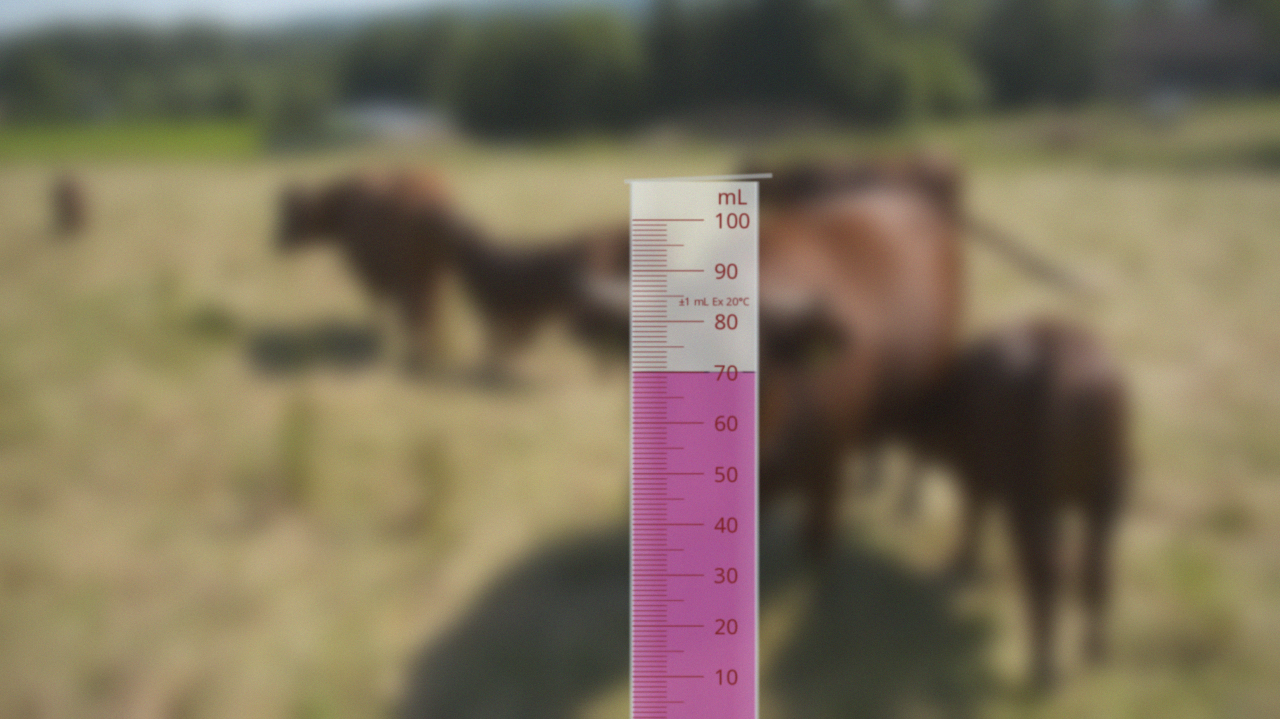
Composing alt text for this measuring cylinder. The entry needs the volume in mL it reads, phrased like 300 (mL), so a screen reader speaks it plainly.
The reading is 70 (mL)
